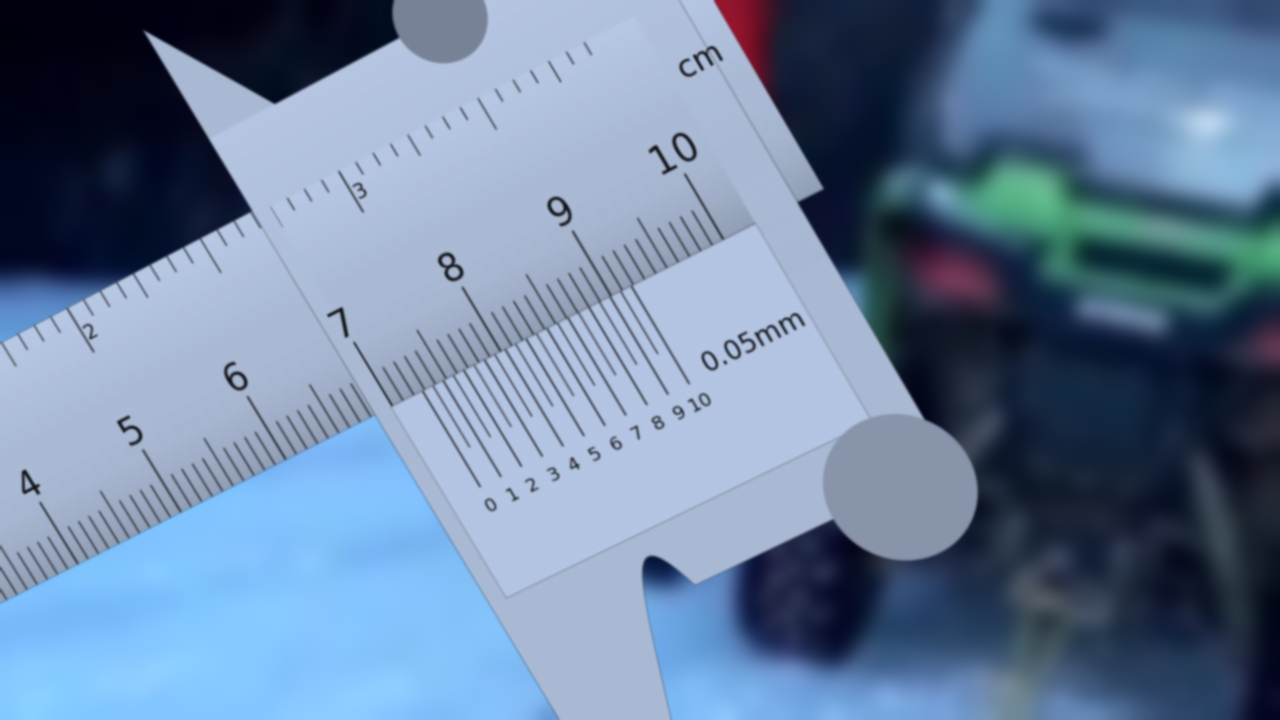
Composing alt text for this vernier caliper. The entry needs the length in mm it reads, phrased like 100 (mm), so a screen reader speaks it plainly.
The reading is 72.8 (mm)
